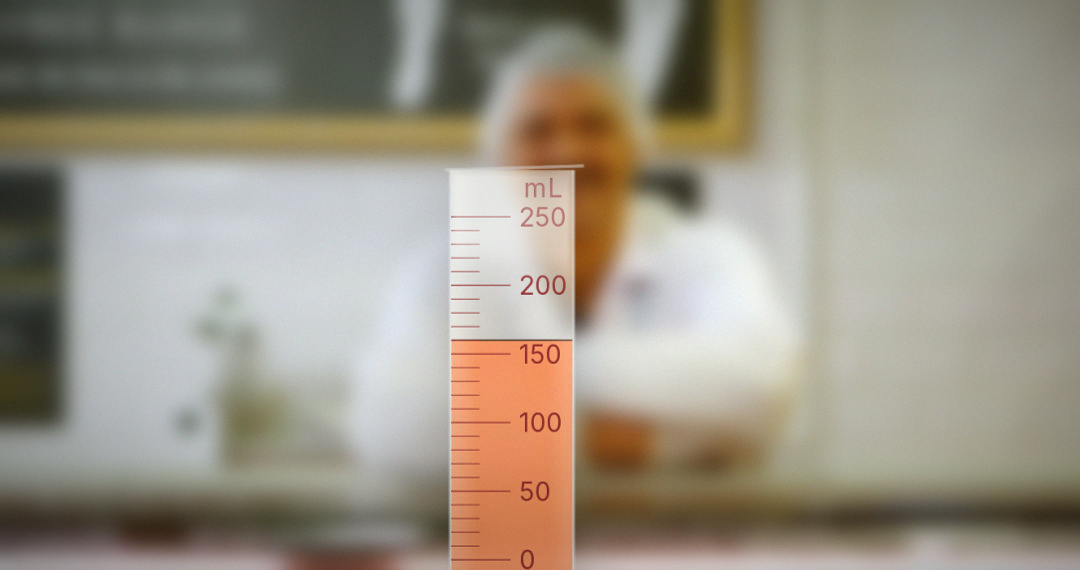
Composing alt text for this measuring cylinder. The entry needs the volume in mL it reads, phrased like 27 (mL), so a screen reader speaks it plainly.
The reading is 160 (mL)
